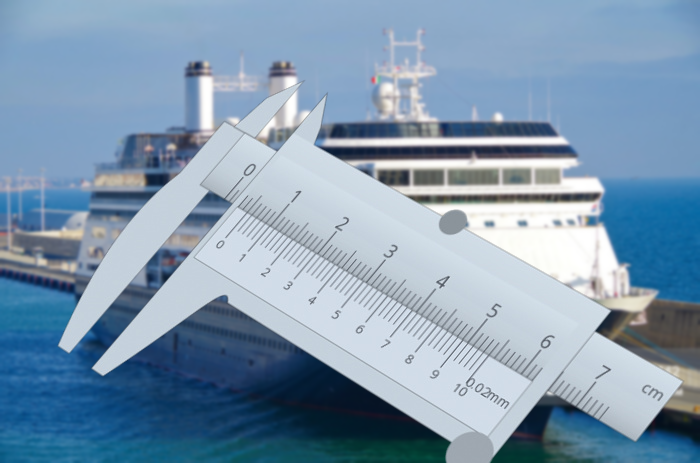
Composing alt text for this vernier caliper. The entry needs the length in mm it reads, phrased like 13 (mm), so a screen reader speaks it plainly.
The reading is 5.0 (mm)
